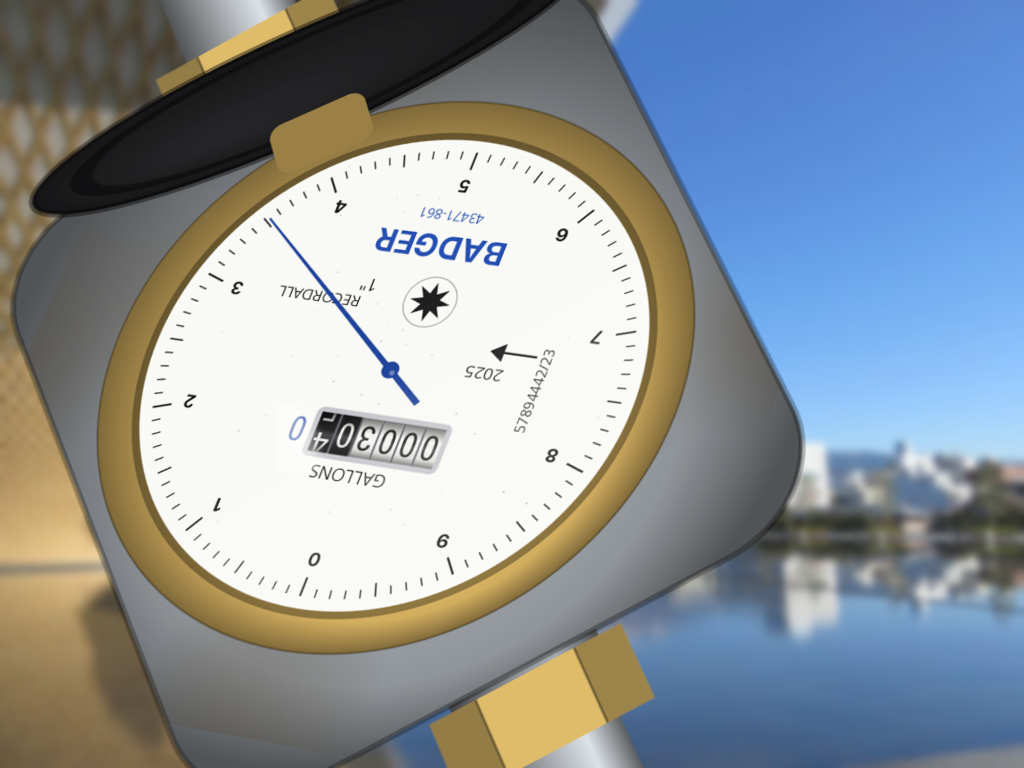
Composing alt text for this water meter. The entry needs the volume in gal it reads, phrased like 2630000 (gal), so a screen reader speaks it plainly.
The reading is 3043.5 (gal)
